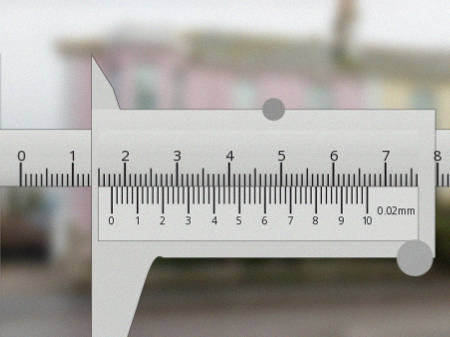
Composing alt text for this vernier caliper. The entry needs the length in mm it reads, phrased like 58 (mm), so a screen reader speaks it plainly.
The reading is 17.5 (mm)
